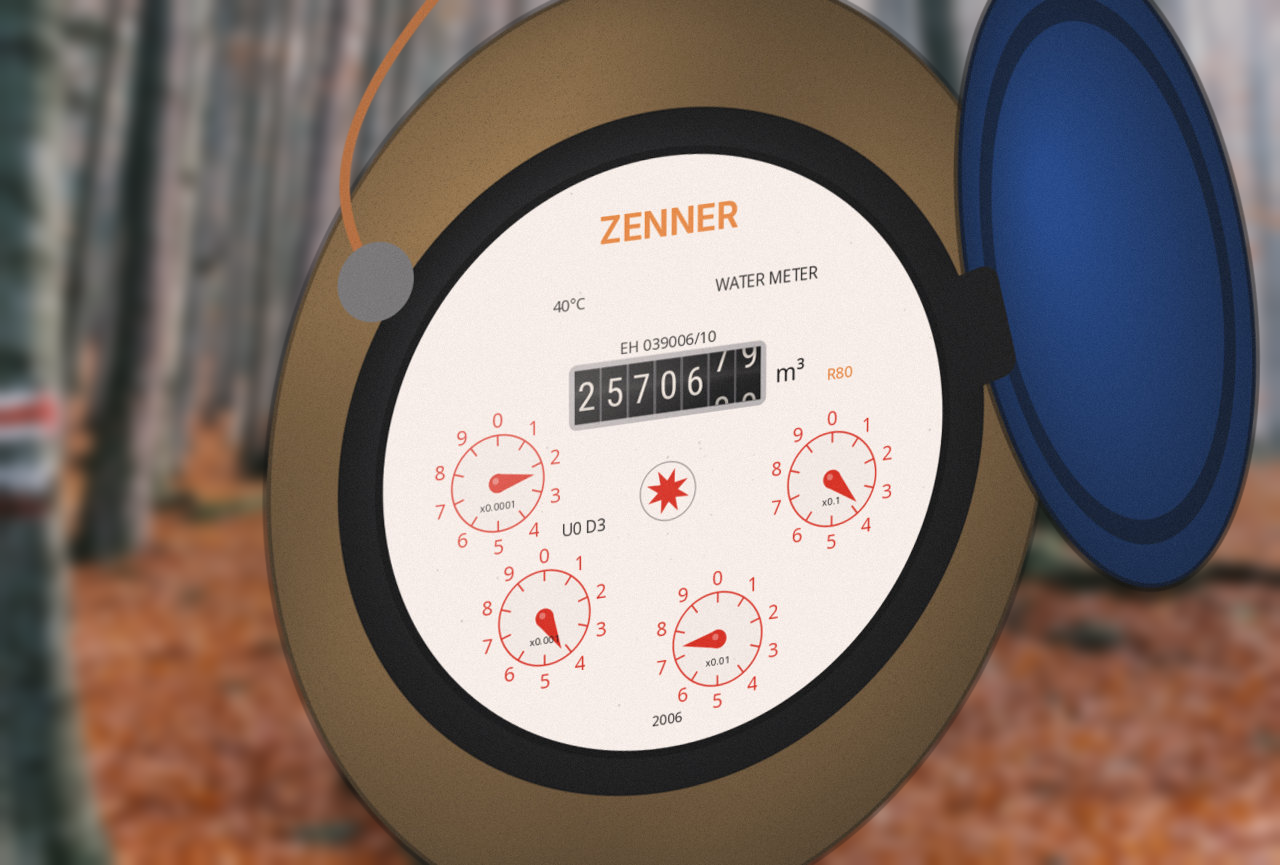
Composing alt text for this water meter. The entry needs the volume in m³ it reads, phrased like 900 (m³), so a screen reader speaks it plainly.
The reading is 2570679.3742 (m³)
